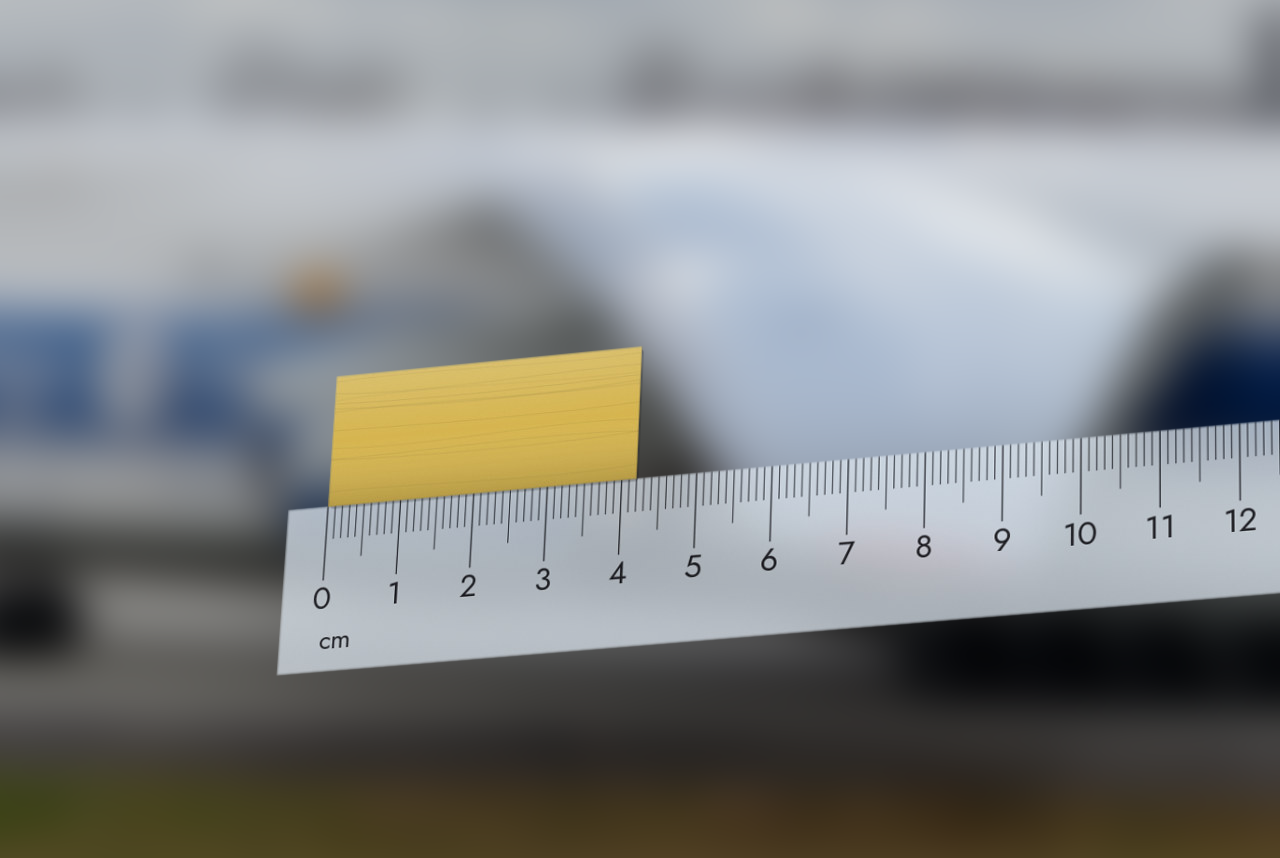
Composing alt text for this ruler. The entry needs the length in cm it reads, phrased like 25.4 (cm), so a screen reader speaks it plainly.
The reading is 4.2 (cm)
